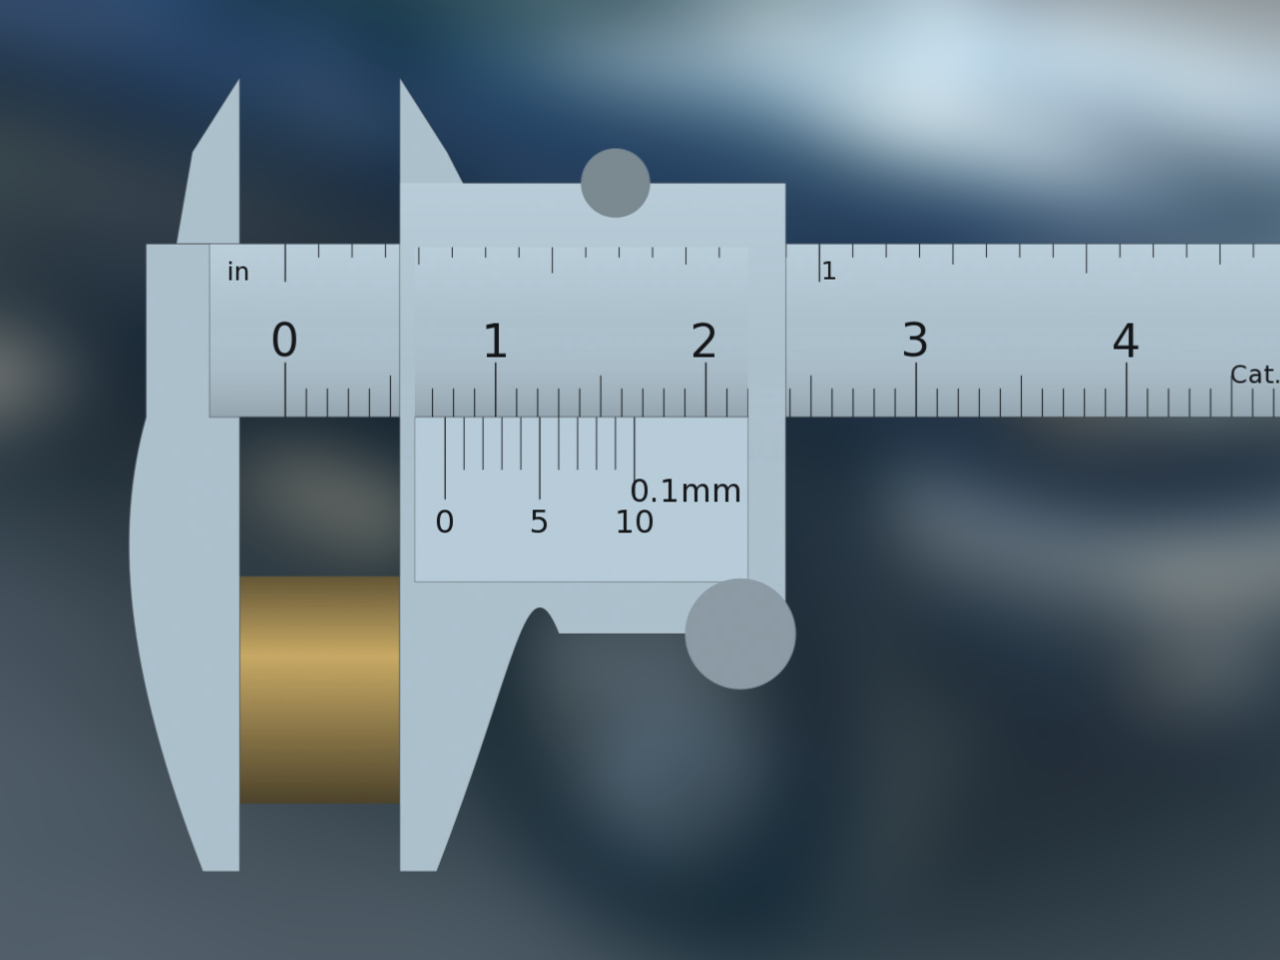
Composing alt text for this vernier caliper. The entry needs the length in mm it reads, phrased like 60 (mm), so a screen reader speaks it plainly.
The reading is 7.6 (mm)
